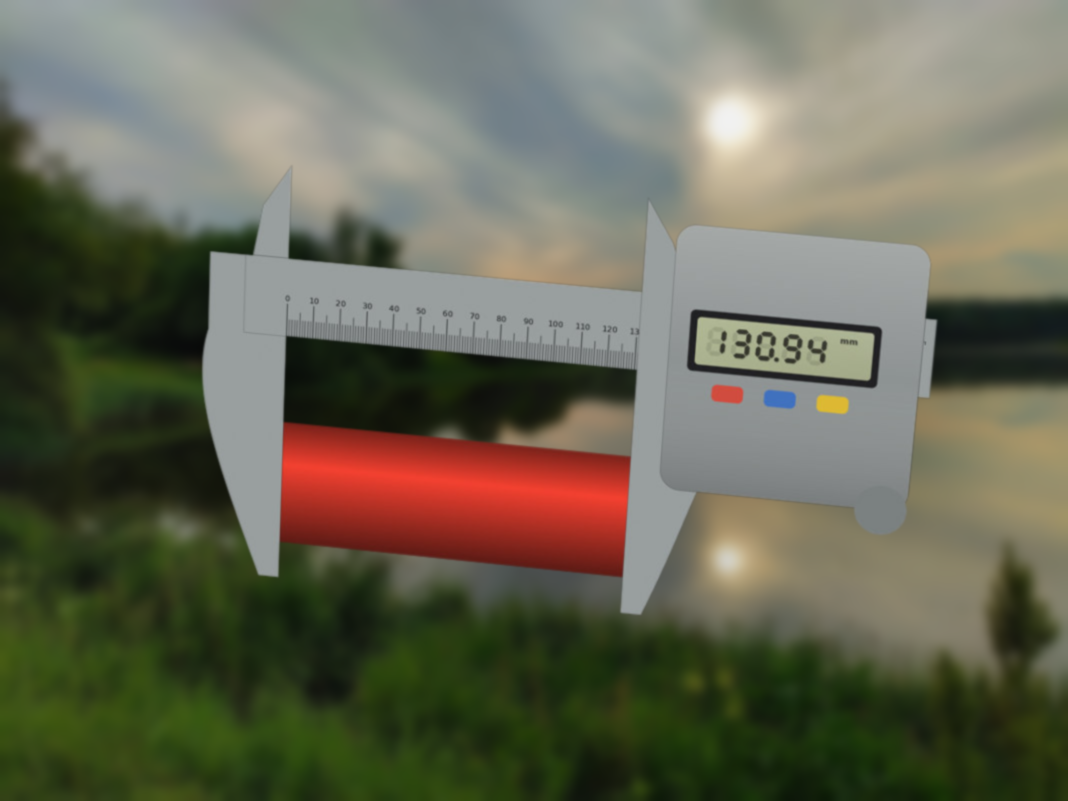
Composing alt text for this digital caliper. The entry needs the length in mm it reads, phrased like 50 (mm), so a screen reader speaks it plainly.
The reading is 130.94 (mm)
